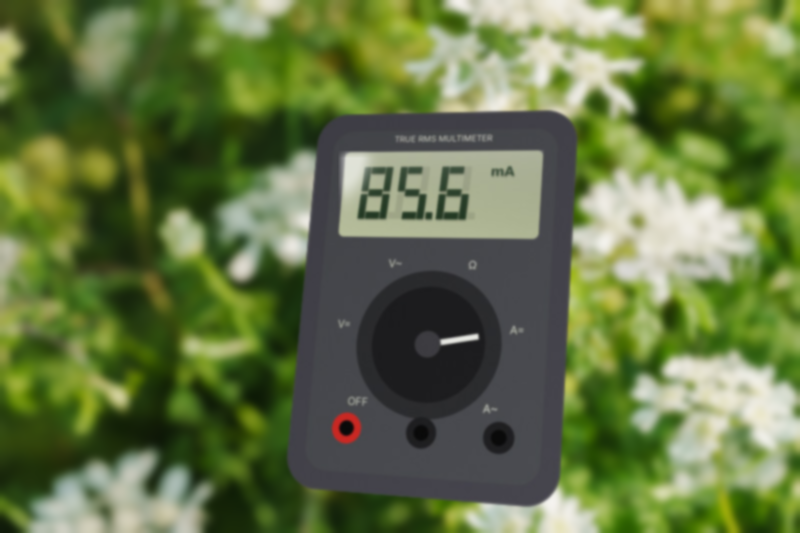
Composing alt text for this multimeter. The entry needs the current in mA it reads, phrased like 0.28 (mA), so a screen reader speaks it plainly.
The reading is 85.6 (mA)
